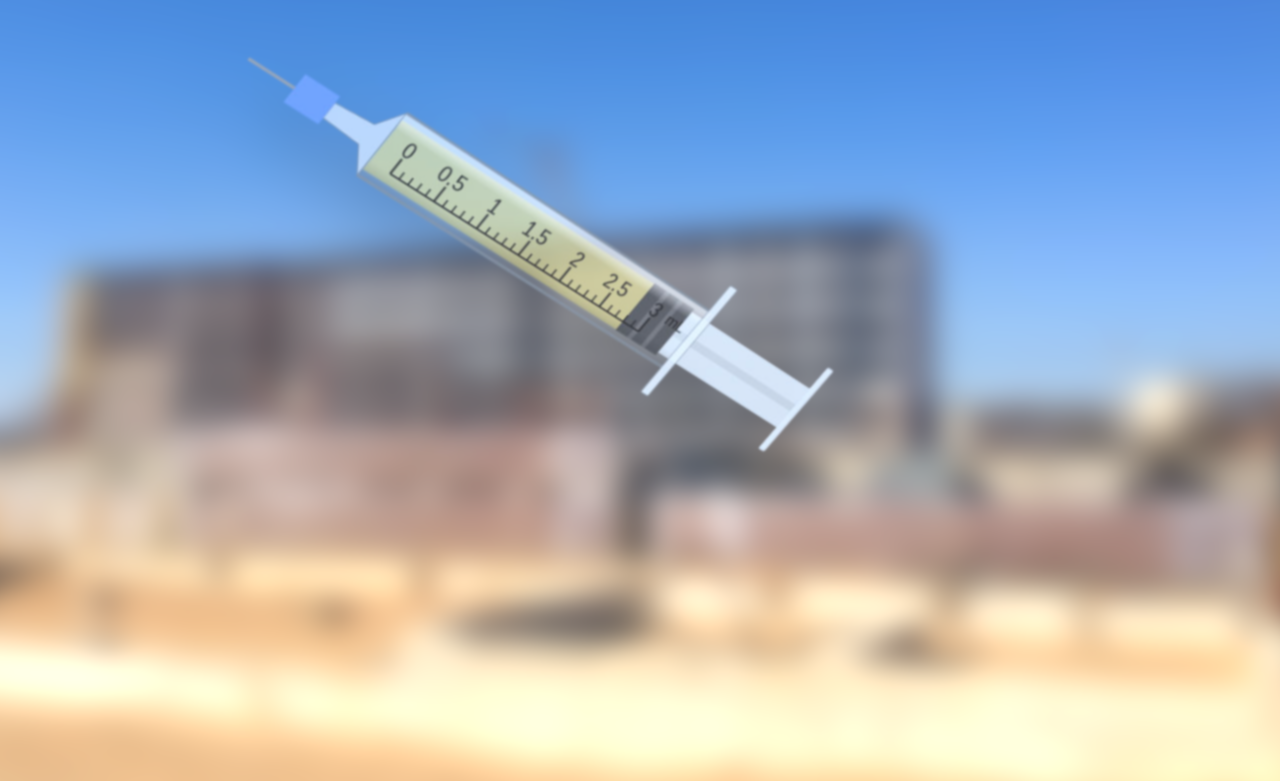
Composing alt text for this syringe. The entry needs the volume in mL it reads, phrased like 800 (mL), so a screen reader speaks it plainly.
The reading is 2.8 (mL)
